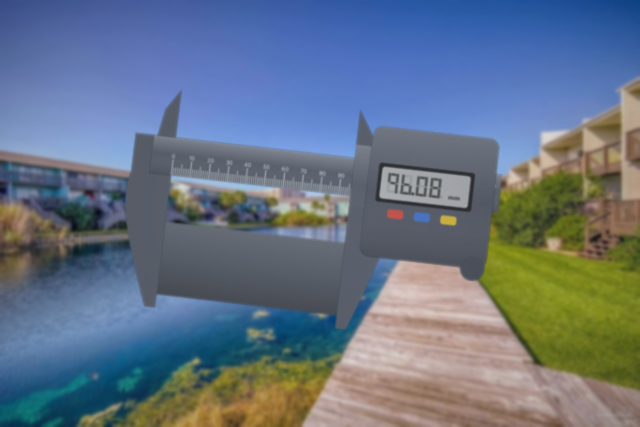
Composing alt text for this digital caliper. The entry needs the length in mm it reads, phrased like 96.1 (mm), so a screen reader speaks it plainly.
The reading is 96.08 (mm)
